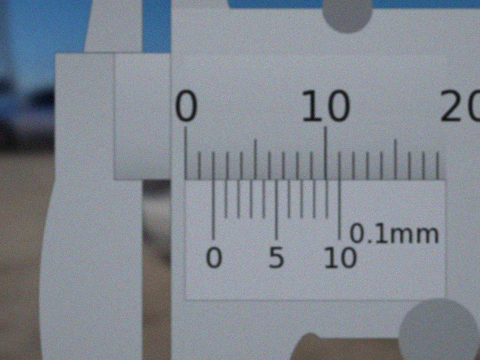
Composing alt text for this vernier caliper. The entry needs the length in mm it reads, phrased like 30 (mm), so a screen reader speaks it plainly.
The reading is 2.0 (mm)
